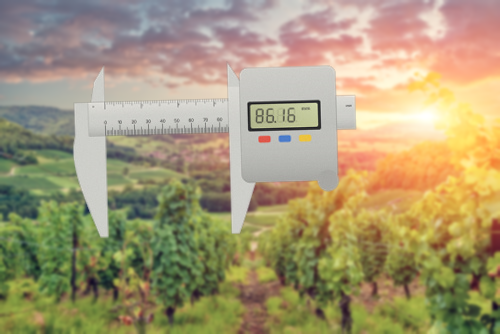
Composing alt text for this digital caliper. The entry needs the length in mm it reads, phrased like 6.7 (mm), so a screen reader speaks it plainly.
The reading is 86.16 (mm)
